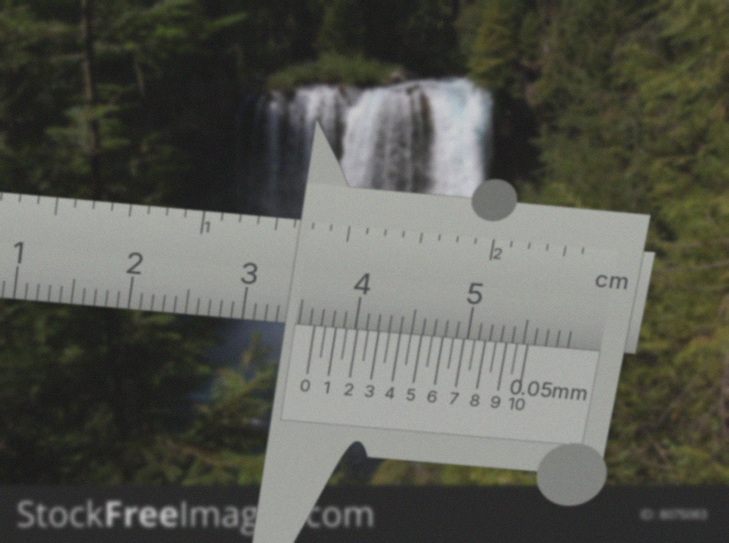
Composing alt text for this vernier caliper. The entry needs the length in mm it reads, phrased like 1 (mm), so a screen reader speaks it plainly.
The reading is 36.4 (mm)
